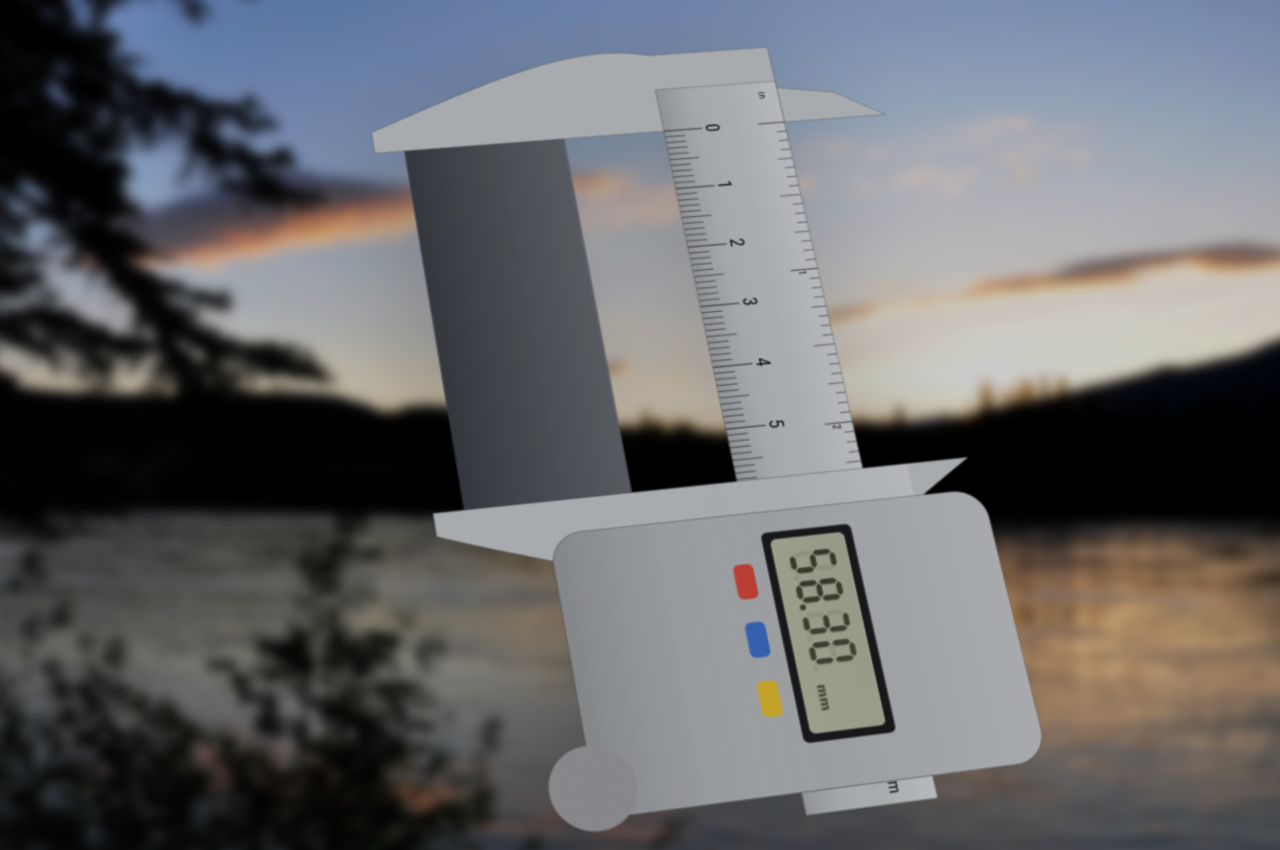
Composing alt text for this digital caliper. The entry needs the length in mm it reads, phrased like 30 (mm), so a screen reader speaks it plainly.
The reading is 58.30 (mm)
